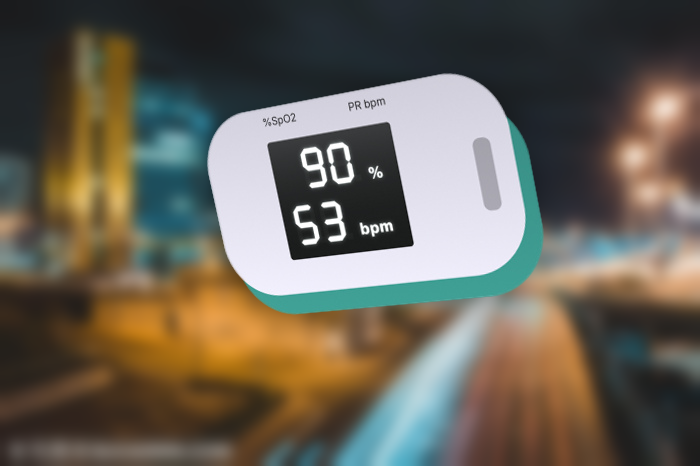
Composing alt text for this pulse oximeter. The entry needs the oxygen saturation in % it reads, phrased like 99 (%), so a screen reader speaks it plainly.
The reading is 90 (%)
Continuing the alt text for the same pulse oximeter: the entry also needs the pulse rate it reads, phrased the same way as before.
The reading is 53 (bpm)
